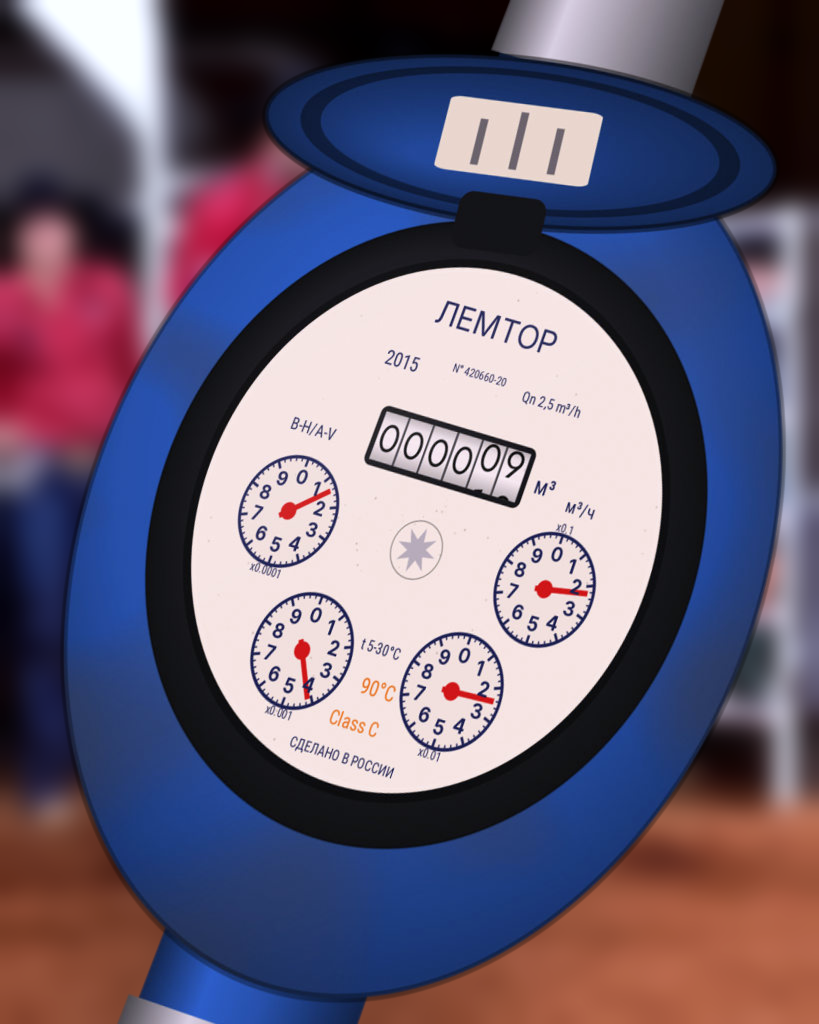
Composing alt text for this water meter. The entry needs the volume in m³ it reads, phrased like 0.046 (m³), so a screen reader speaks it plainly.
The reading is 9.2241 (m³)
